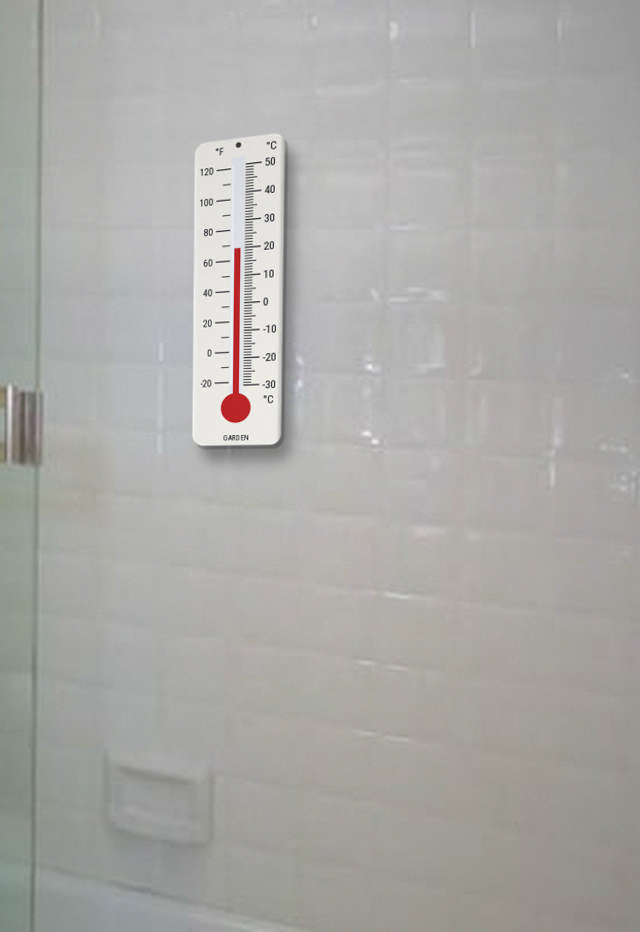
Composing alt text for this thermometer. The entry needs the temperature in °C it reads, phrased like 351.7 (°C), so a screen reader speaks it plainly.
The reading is 20 (°C)
